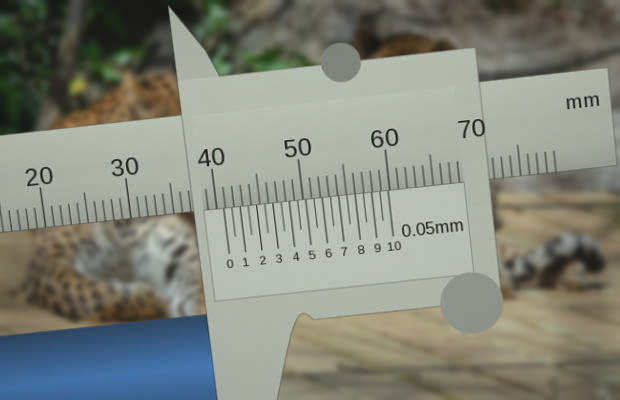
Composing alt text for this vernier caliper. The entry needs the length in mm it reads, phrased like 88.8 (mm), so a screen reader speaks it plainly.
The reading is 40.8 (mm)
